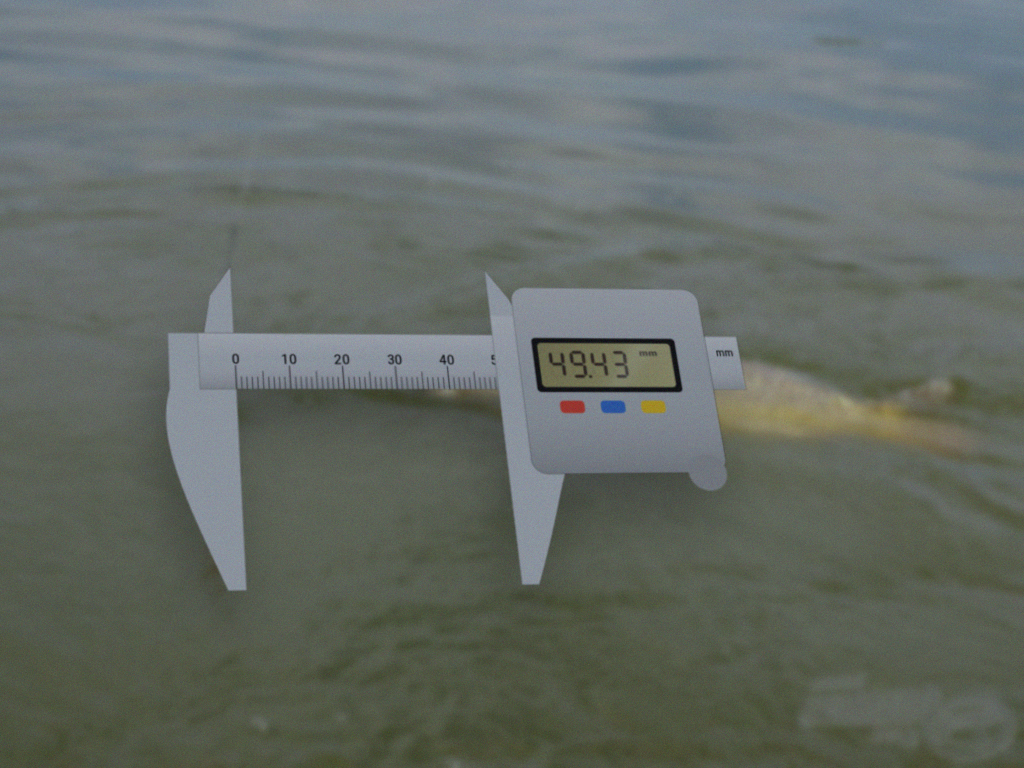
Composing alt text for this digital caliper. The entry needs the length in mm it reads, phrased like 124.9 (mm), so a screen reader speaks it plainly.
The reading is 49.43 (mm)
